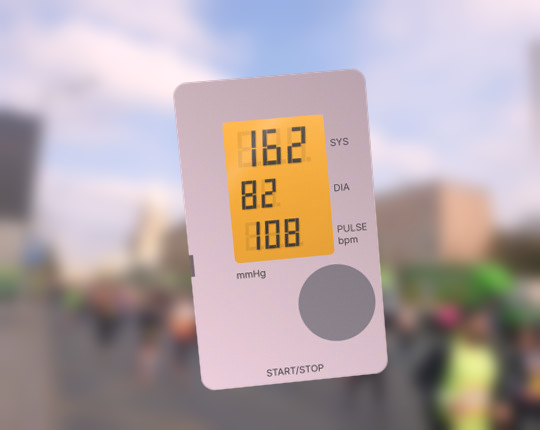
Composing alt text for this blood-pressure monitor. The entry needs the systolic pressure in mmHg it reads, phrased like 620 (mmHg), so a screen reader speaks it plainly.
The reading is 162 (mmHg)
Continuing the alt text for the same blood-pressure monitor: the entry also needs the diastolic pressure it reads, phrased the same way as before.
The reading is 82 (mmHg)
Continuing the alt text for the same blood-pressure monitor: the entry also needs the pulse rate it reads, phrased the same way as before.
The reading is 108 (bpm)
